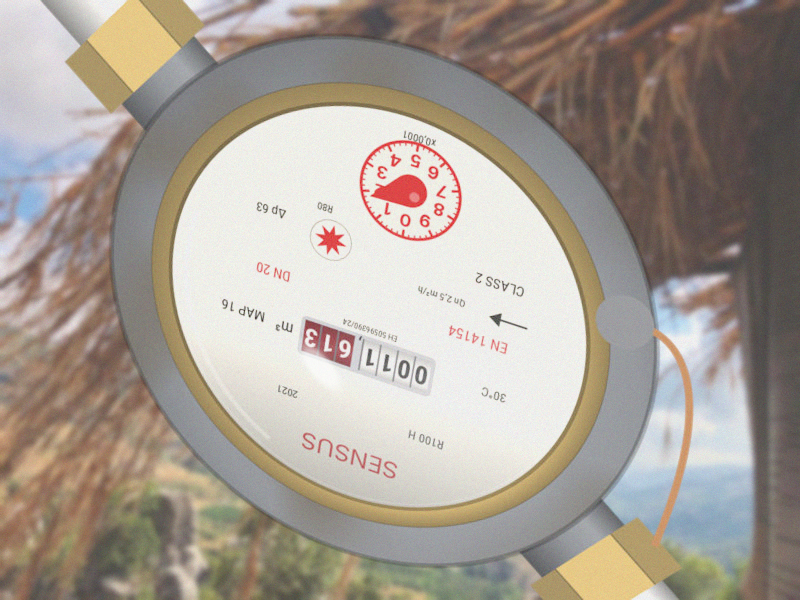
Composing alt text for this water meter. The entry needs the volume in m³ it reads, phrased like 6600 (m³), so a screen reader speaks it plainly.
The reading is 11.6131 (m³)
